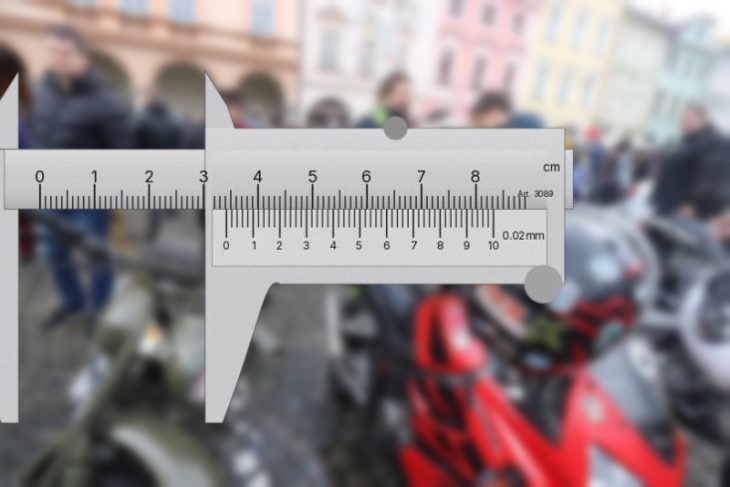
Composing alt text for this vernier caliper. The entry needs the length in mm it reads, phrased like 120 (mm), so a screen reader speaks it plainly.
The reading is 34.2 (mm)
